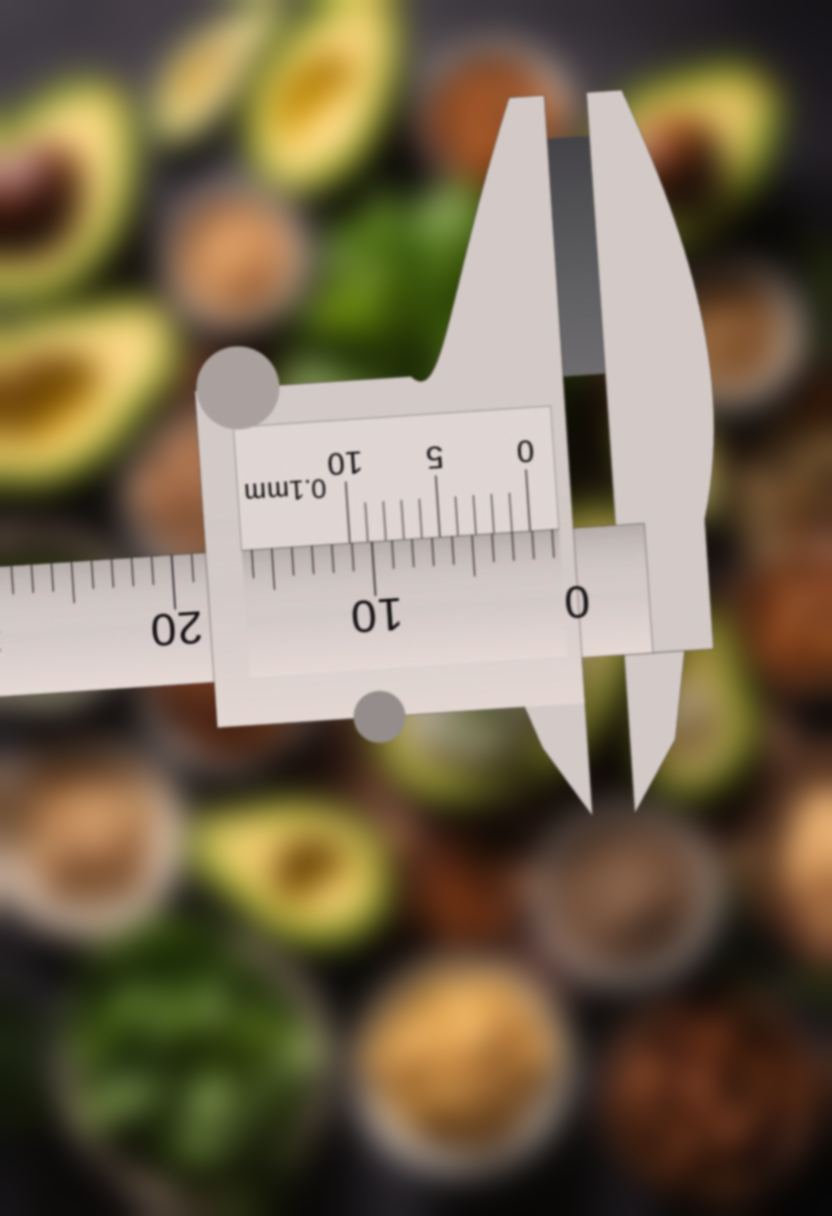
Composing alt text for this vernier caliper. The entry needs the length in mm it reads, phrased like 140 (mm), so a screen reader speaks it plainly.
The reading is 2.1 (mm)
